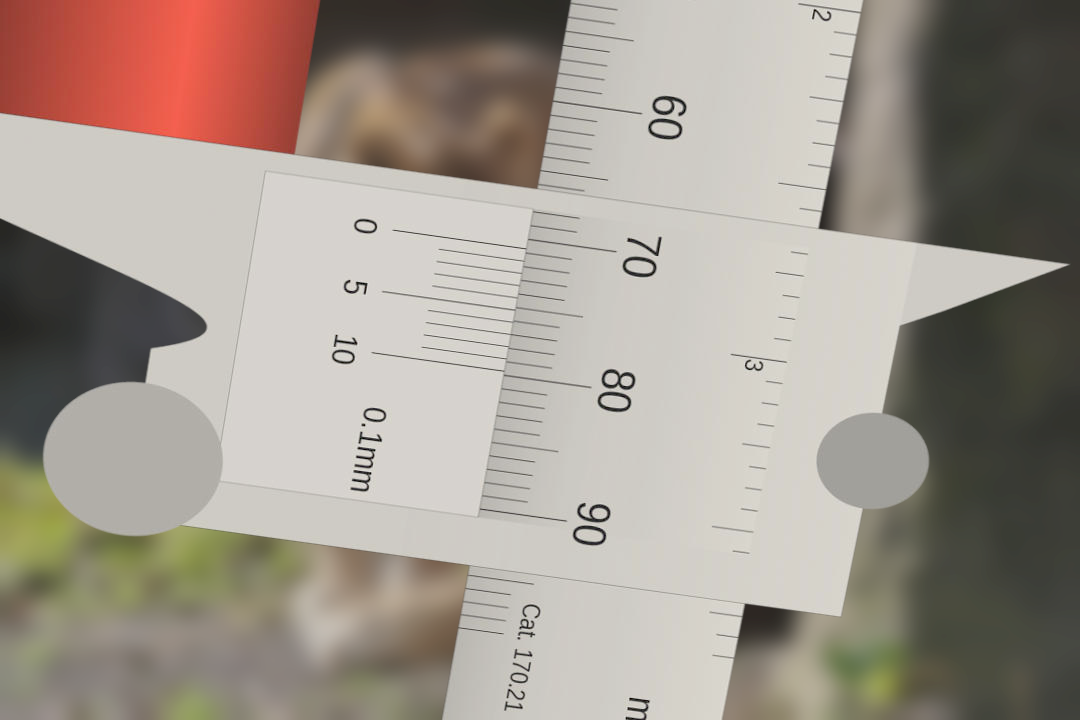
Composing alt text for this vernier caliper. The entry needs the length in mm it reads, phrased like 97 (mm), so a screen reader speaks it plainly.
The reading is 70.7 (mm)
